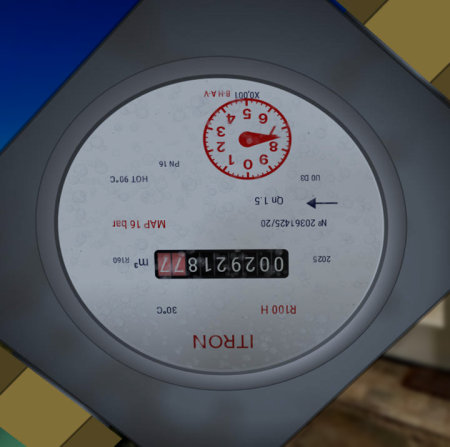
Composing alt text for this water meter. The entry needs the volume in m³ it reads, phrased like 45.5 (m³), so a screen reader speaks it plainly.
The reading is 29218.777 (m³)
